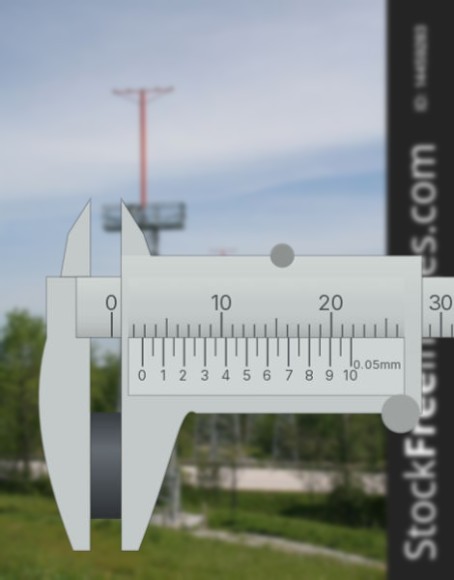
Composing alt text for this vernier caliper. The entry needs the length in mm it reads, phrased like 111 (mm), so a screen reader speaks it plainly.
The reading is 2.8 (mm)
